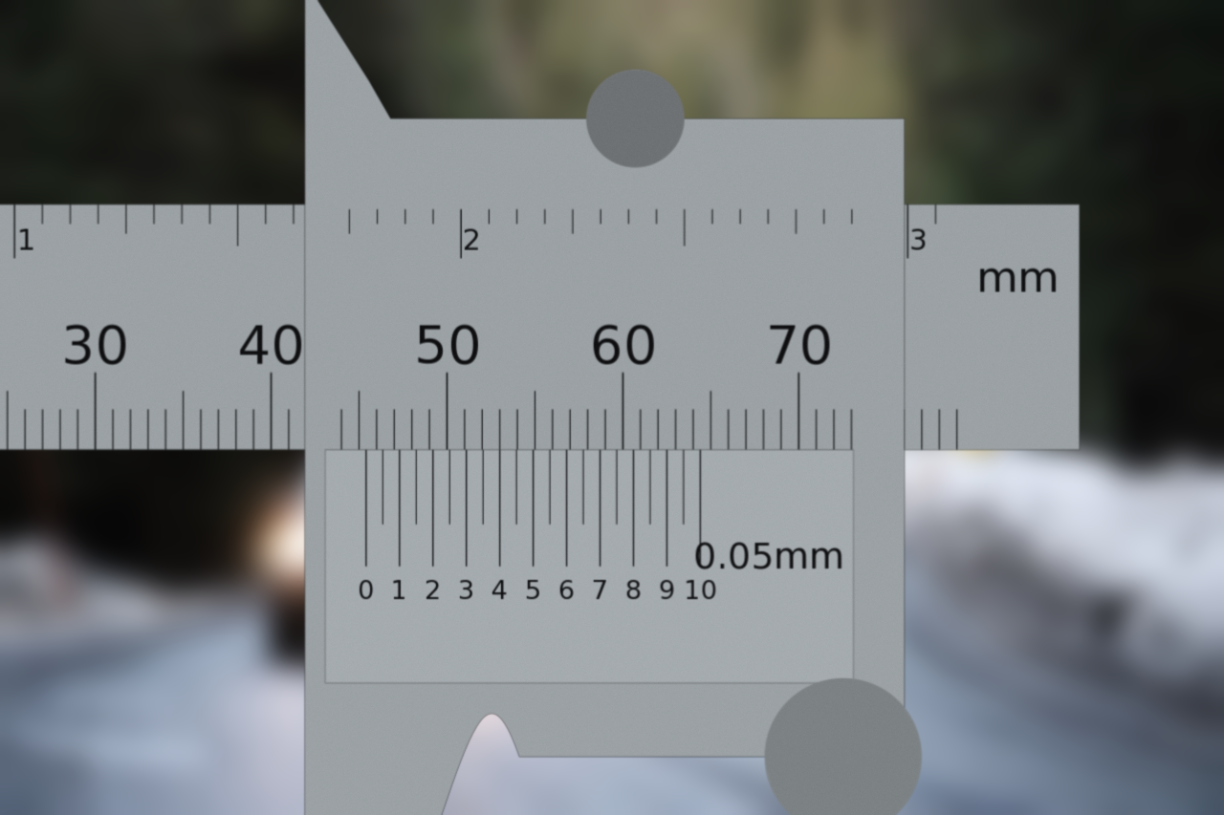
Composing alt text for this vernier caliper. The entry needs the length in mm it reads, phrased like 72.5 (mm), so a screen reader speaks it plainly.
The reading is 45.4 (mm)
